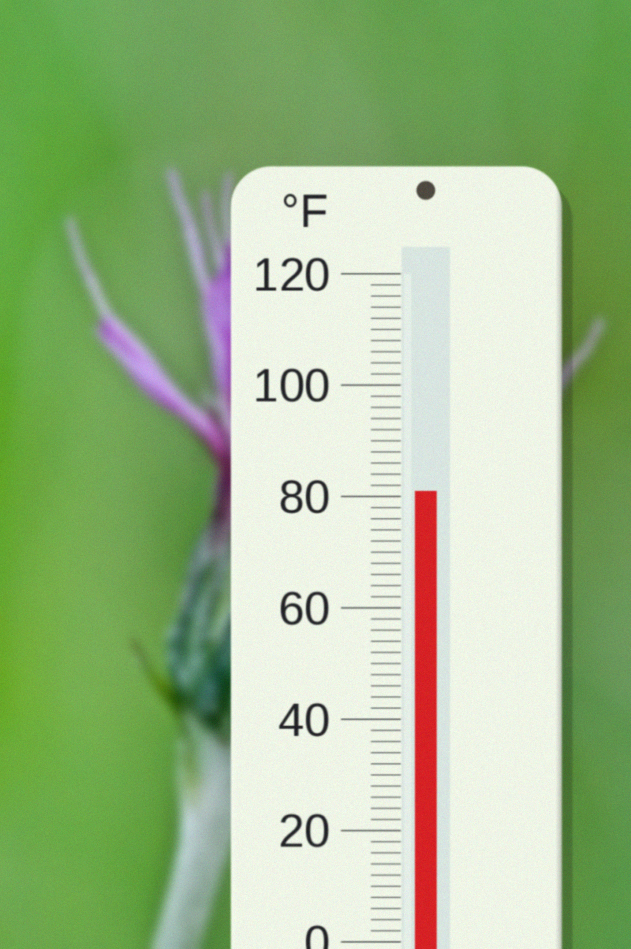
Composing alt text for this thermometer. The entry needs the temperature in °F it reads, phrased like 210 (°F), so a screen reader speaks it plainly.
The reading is 81 (°F)
